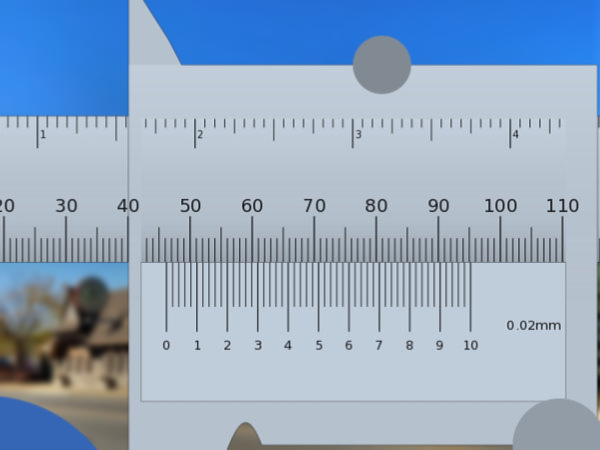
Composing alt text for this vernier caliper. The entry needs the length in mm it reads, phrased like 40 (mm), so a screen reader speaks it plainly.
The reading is 46.2 (mm)
